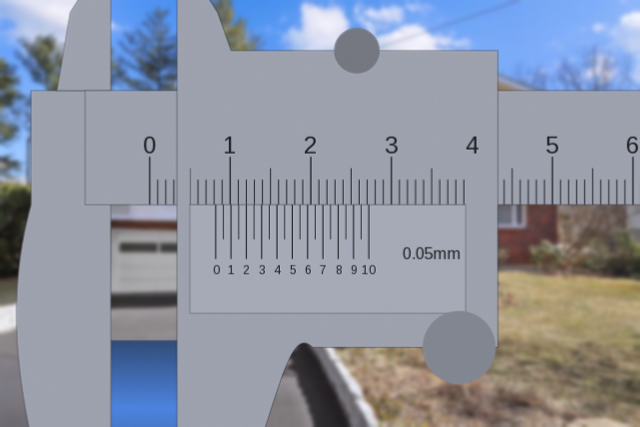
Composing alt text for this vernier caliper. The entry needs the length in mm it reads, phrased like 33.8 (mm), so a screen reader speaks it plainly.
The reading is 8.2 (mm)
